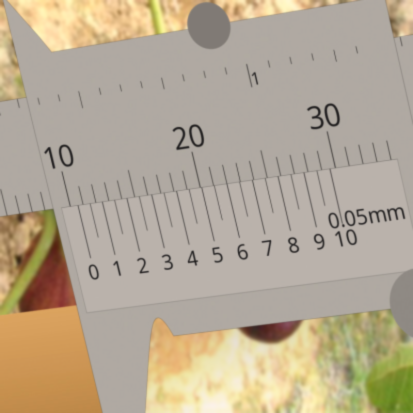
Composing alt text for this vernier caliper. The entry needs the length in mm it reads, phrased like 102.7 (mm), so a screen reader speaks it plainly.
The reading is 10.6 (mm)
